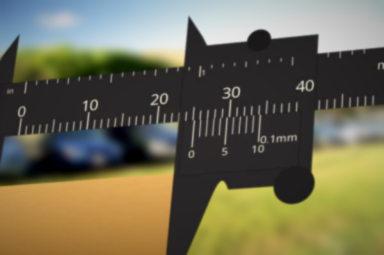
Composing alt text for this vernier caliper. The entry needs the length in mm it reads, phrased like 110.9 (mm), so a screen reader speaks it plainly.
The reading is 25.2 (mm)
